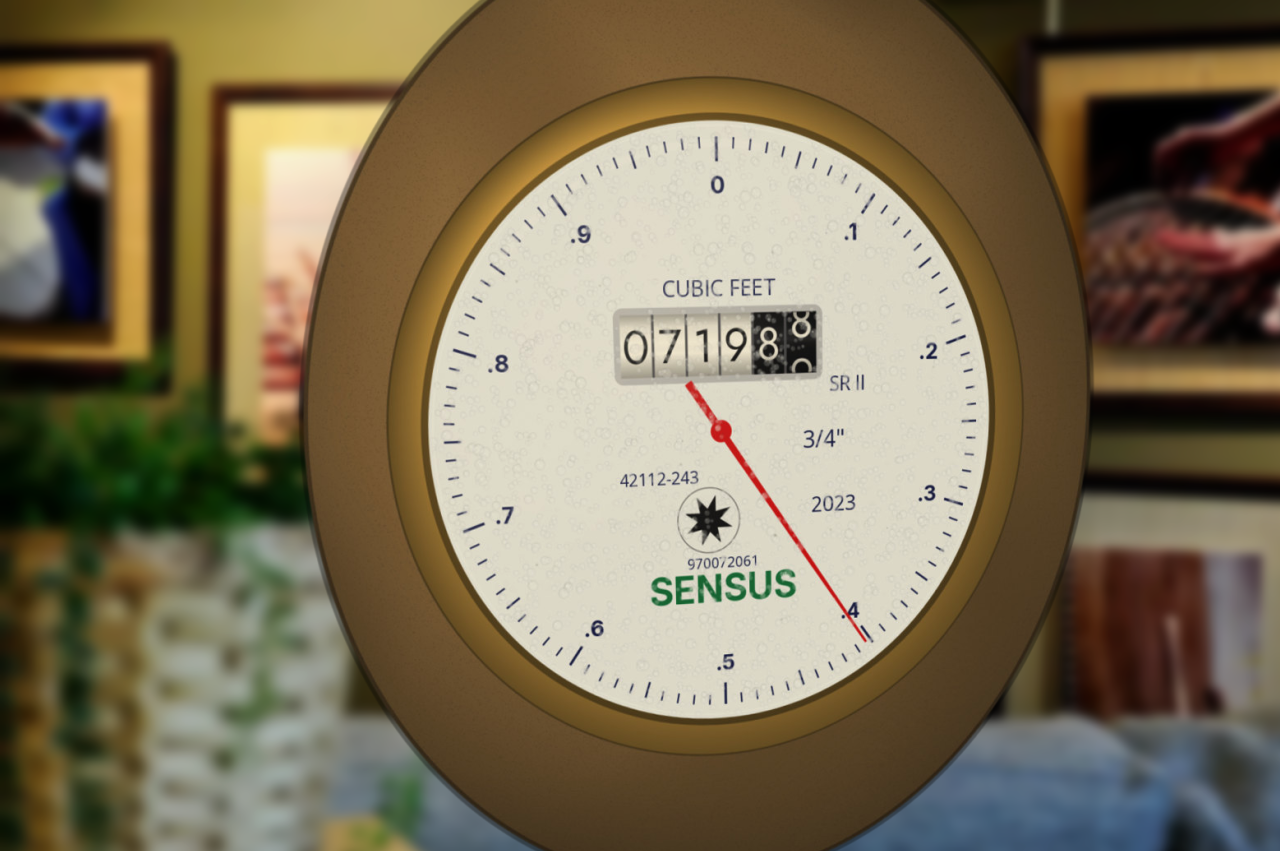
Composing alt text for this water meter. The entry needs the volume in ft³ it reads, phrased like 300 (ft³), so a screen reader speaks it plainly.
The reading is 71988.40 (ft³)
